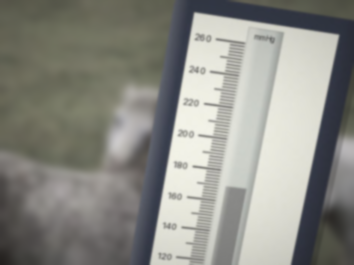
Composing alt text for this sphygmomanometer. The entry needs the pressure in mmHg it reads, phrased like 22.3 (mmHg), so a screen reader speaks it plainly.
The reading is 170 (mmHg)
